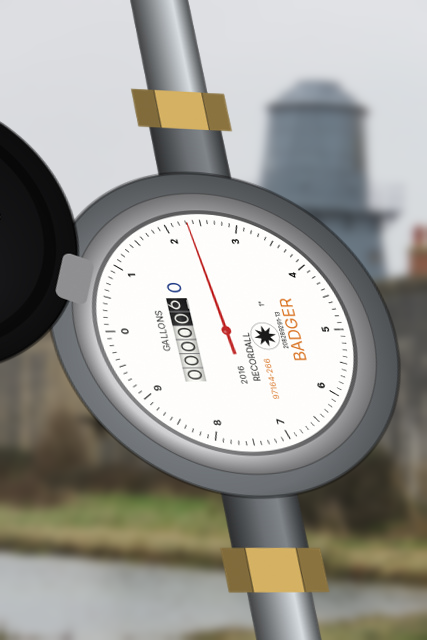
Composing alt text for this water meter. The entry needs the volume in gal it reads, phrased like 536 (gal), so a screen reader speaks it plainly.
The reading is 62.3 (gal)
